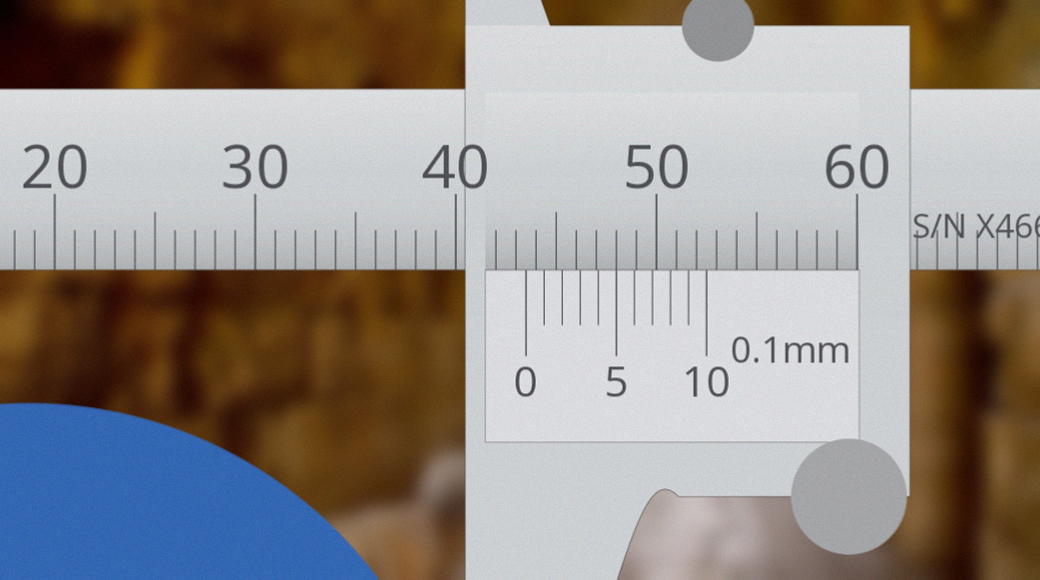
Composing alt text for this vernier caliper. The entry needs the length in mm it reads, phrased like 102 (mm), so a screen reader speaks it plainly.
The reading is 43.5 (mm)
